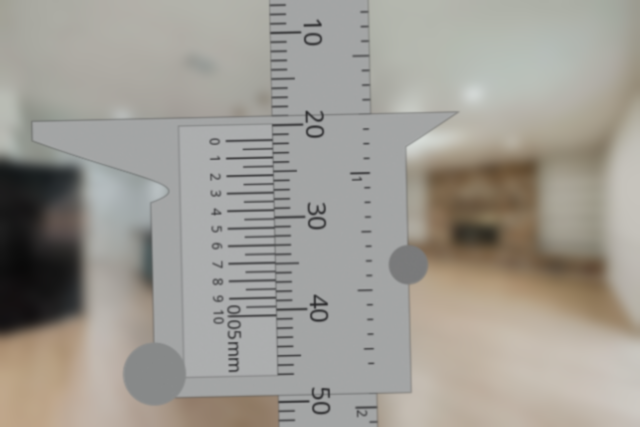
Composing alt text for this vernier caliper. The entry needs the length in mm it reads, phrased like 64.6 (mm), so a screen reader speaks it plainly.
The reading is 21.6 (mm)
